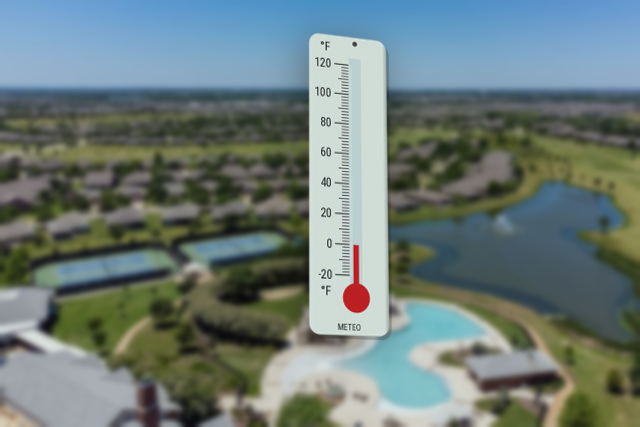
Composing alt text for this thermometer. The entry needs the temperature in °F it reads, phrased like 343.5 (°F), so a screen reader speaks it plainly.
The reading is 0 (°F)
